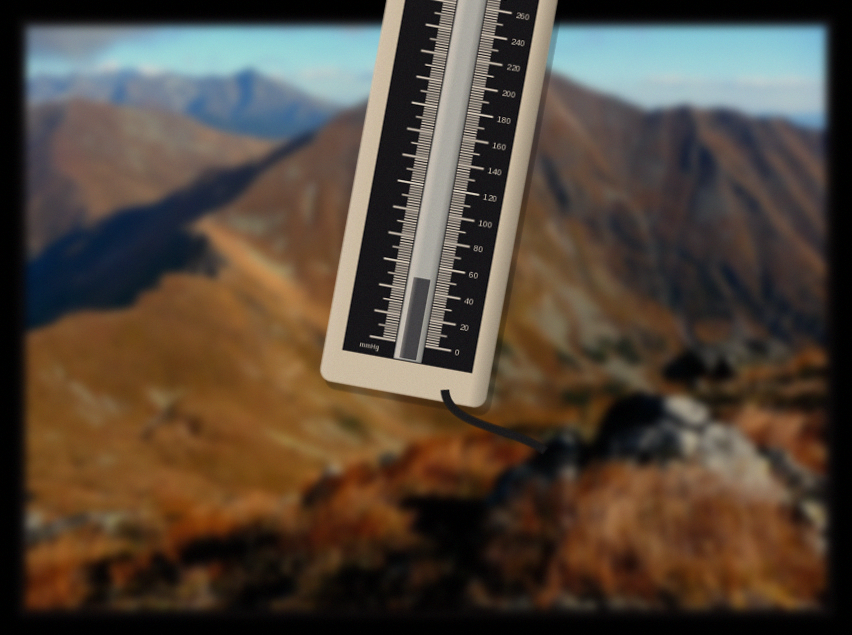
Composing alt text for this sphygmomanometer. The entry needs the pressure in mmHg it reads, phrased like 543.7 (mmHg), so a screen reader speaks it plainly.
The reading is 50 (mmHg)
